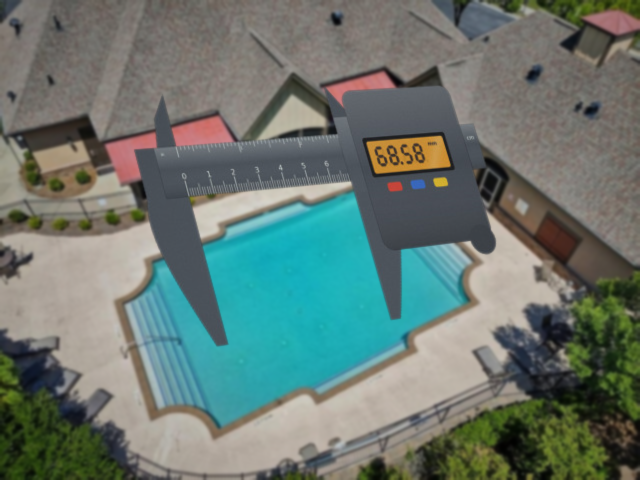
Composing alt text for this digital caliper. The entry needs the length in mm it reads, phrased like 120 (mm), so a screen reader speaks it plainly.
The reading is 68.58 (mm)
